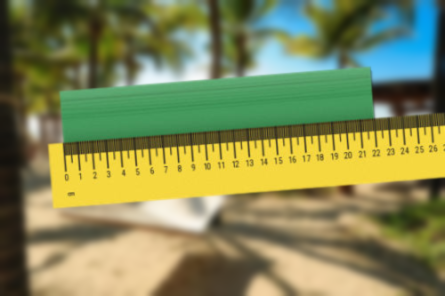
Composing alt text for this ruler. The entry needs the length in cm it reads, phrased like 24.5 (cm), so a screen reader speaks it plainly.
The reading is 22 (cm)
